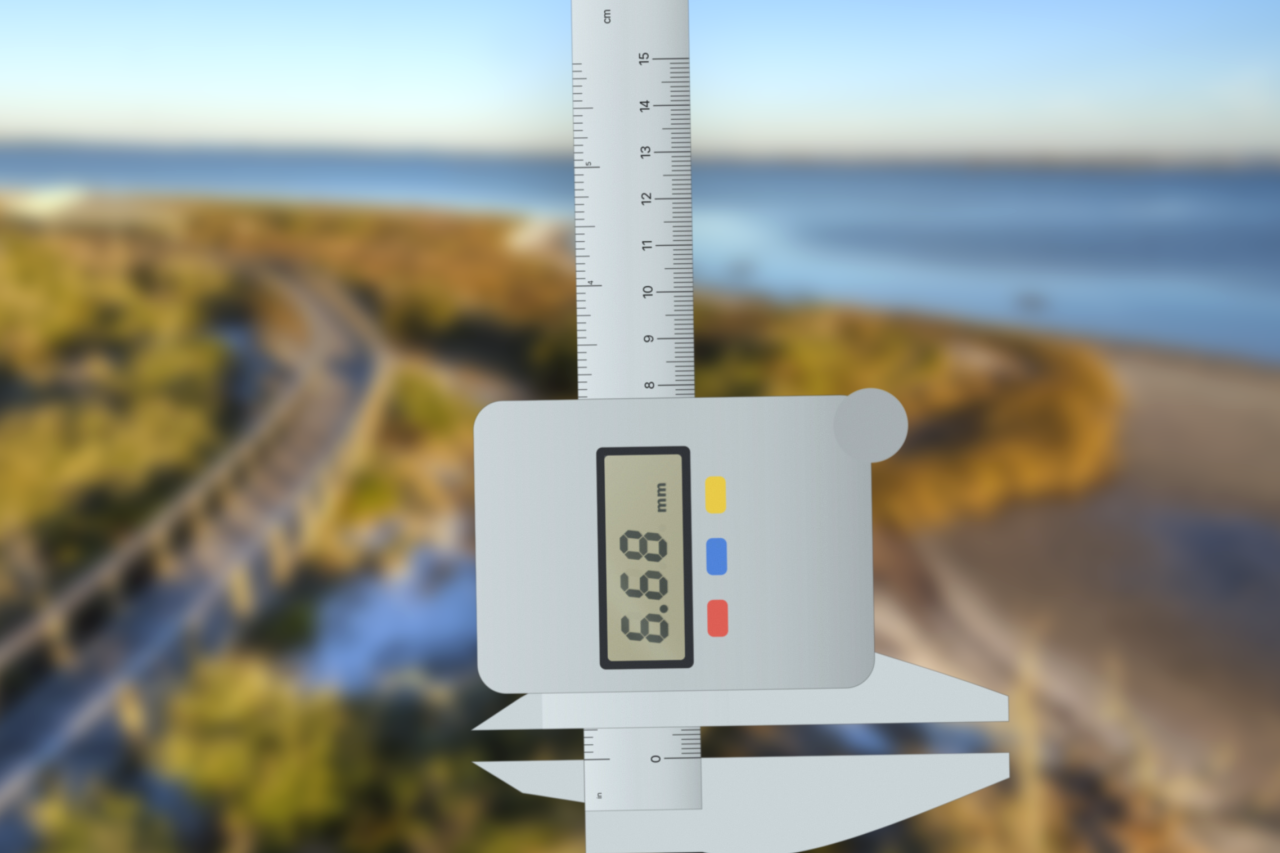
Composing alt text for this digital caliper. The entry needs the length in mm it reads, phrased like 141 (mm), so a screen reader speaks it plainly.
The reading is 6.68 (mm)
